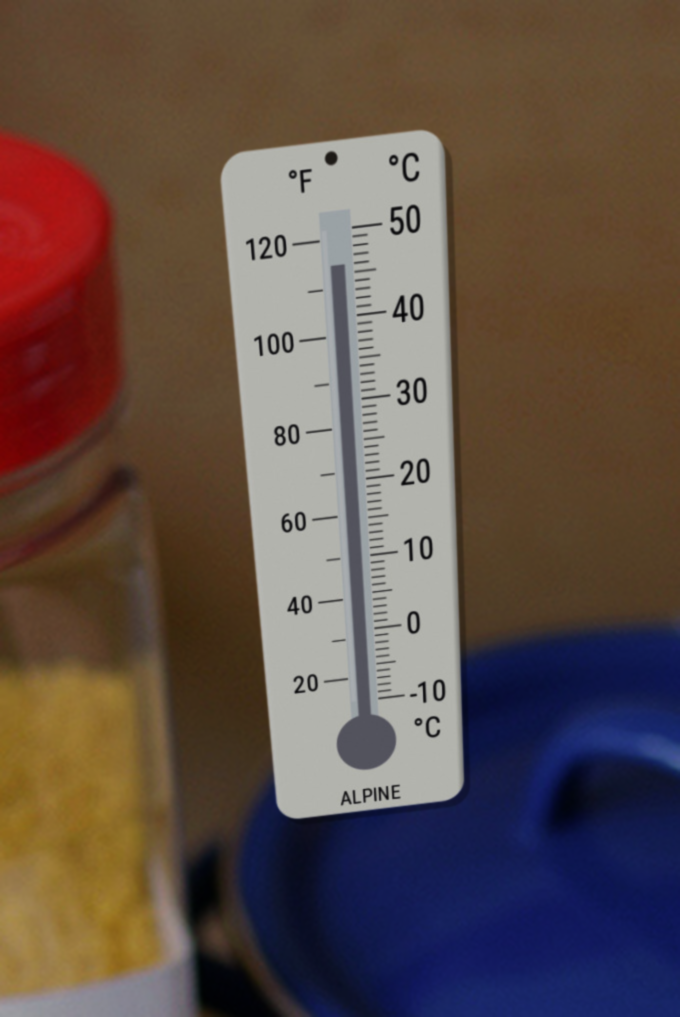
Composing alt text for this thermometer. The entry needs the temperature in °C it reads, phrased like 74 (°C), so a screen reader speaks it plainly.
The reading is 46 (°C)
